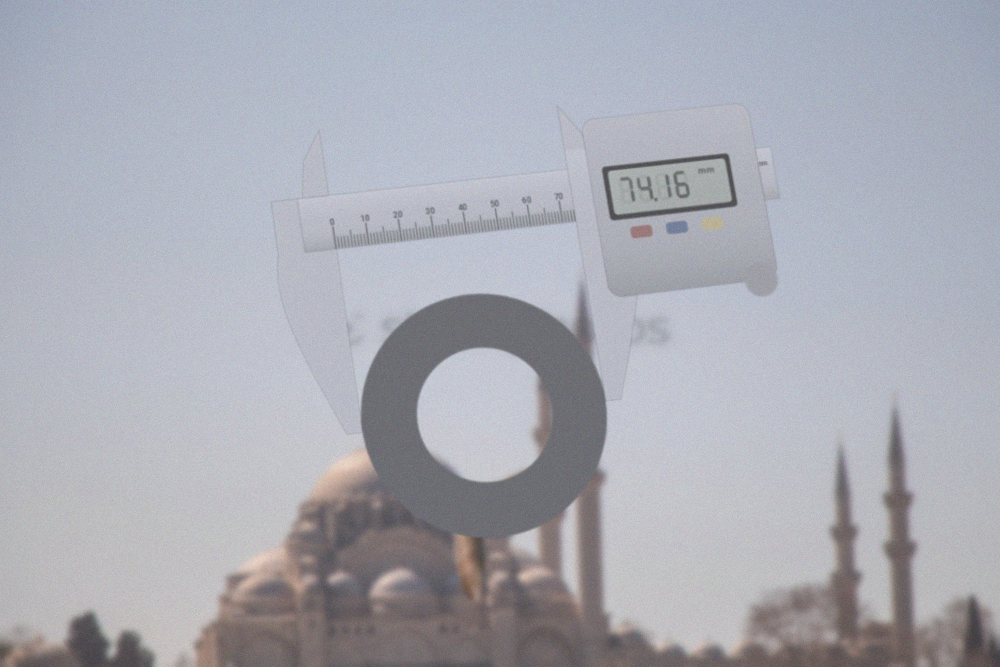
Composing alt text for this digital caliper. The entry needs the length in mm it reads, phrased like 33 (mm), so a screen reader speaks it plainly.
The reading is 74.16 (mm)
